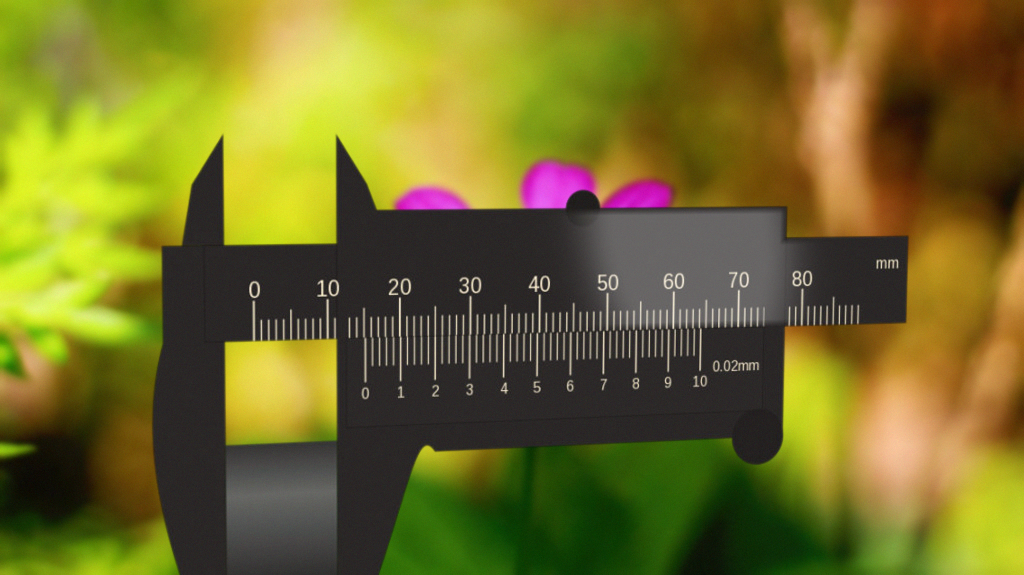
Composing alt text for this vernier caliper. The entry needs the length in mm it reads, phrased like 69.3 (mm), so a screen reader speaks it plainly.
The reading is 15.2 (mm)
